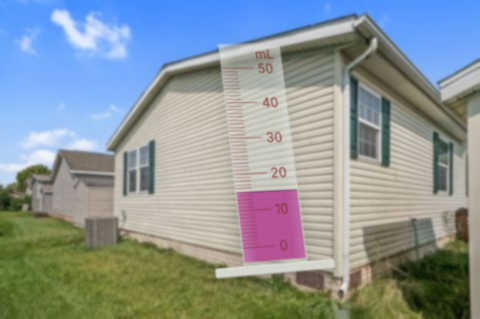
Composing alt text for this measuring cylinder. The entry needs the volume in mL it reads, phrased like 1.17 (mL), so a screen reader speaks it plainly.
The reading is 15 (mL)
